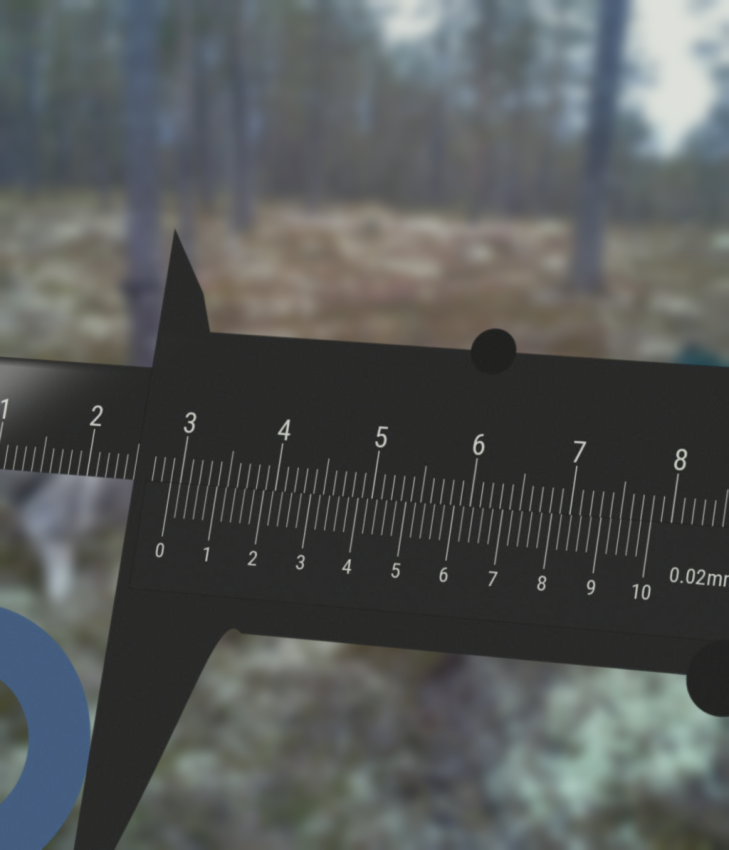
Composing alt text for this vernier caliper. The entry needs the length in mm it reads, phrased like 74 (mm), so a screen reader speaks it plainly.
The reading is 29.0 (mm)
